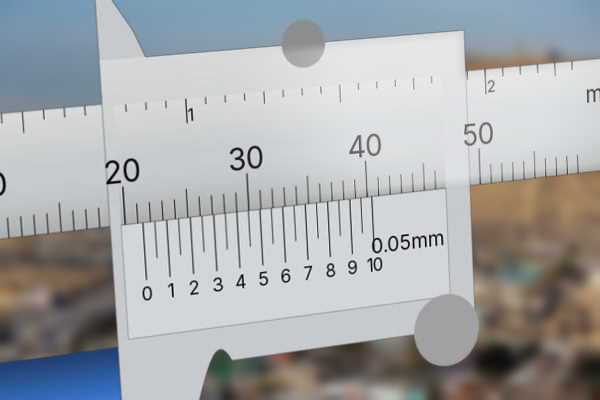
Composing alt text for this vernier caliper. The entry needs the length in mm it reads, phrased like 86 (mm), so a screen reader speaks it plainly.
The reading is 21.4 (mm)
